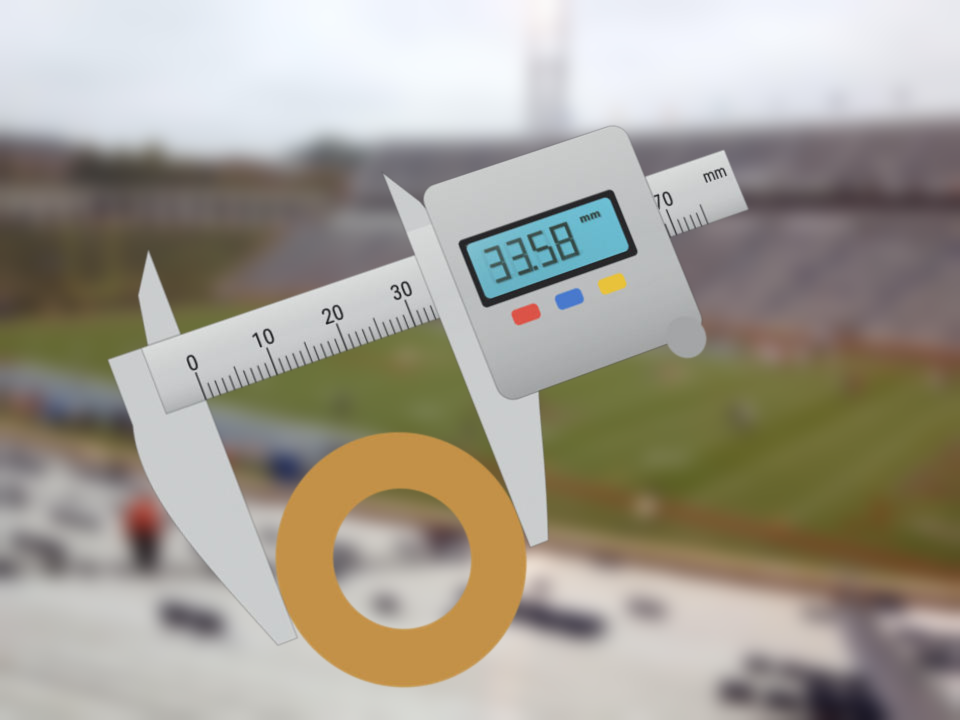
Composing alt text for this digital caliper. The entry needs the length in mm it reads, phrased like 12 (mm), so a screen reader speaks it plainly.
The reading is 33.58 (mm)
